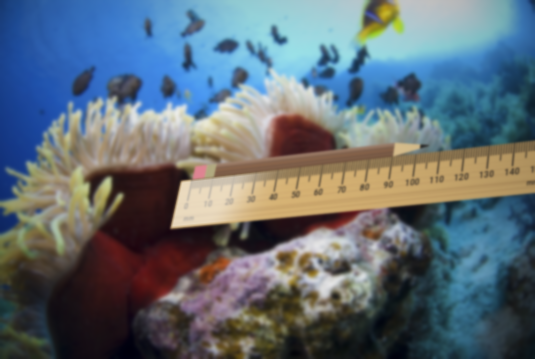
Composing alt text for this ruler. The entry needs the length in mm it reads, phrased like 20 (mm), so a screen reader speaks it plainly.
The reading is 105 (mm)
